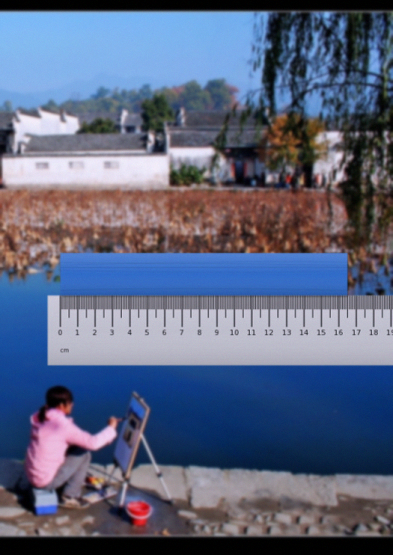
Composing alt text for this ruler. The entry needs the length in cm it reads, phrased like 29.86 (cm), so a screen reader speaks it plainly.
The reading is 16.5 (cm)
